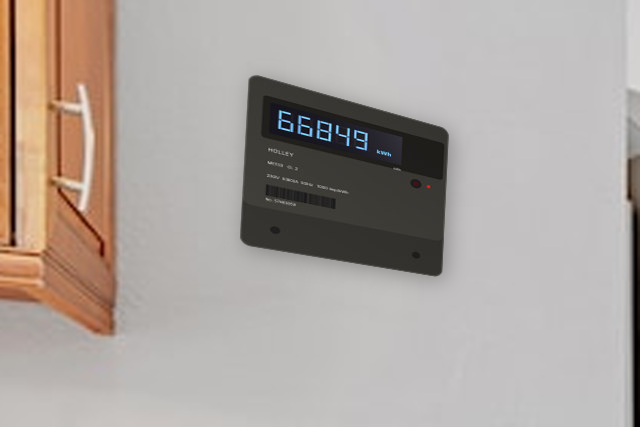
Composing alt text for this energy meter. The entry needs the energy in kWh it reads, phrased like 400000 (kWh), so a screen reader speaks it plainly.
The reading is 66849 (kWh)
